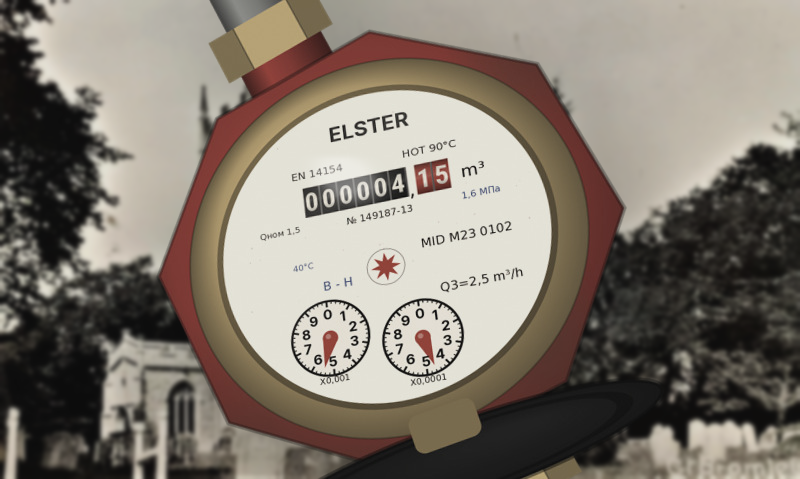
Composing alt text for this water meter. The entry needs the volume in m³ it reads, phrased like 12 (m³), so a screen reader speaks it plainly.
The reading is 4.1554 (m³)
